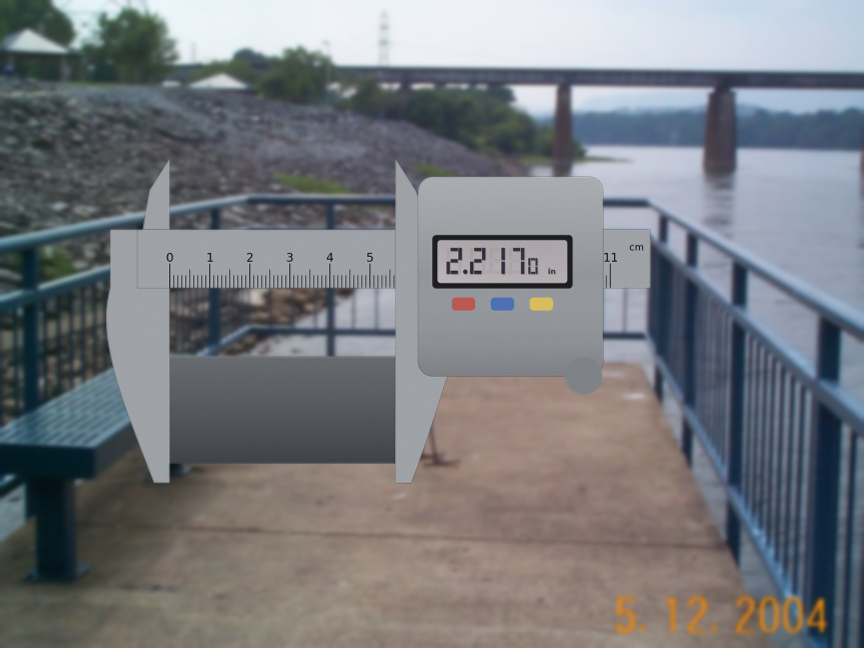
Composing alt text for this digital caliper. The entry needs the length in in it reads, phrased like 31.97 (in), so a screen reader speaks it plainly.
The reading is 2.2170 (in)
